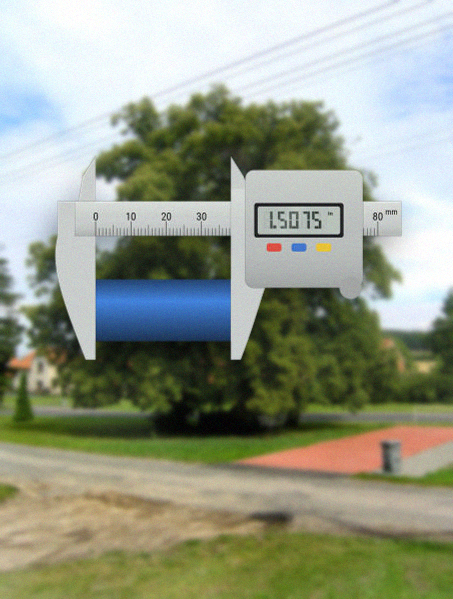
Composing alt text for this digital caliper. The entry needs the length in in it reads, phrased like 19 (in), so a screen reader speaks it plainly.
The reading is 1.5075 (in)
